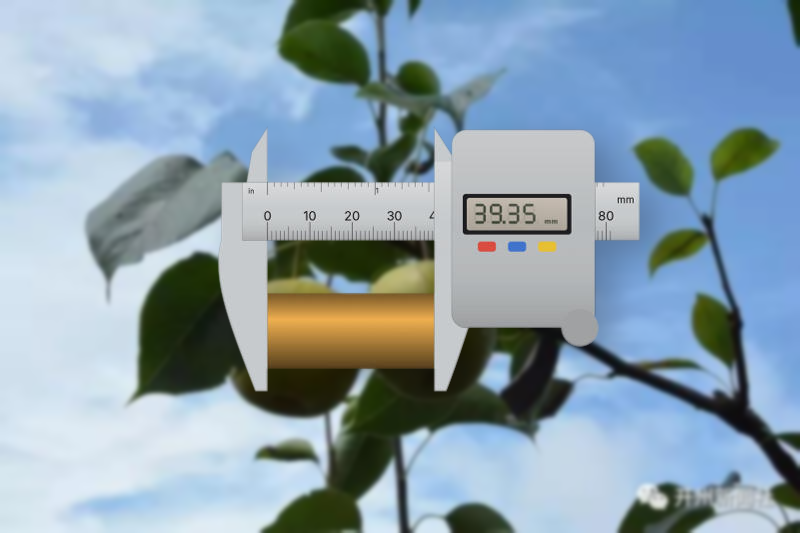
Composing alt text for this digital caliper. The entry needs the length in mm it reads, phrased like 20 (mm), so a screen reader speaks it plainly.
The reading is 39.35 (mm)
